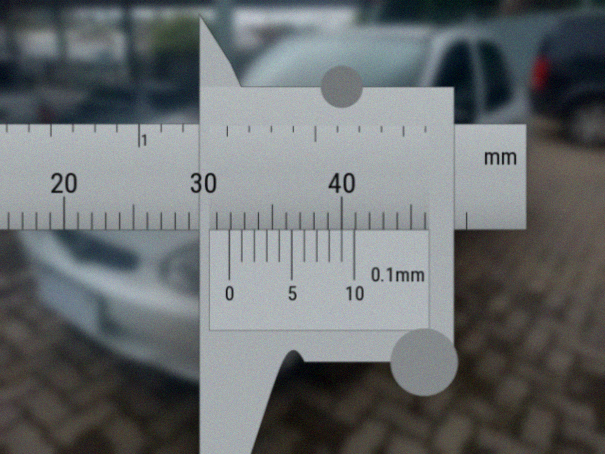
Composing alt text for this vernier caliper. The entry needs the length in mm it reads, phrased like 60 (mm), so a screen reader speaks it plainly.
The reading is 31.9 (mm)
